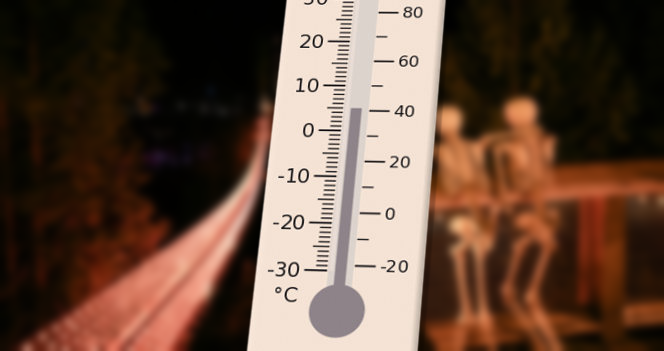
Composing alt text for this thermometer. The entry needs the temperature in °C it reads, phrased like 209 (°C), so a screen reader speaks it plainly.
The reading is 5 (°C)
